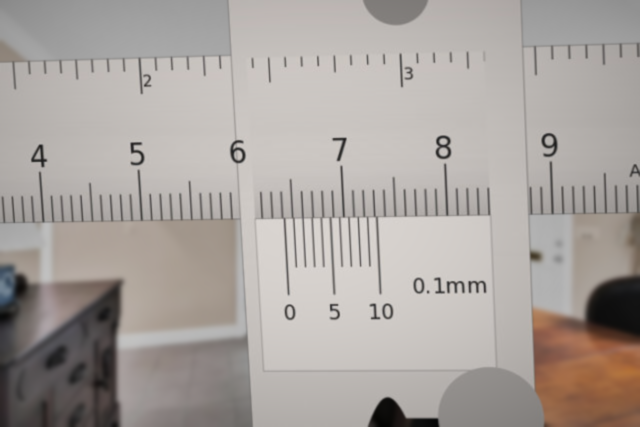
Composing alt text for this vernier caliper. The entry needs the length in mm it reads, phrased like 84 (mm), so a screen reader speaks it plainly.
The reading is 64.2 (mm)
